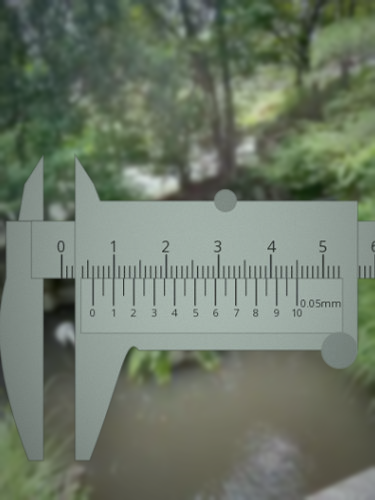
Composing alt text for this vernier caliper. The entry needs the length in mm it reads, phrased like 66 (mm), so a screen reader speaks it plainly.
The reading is 6.0 (mm)
